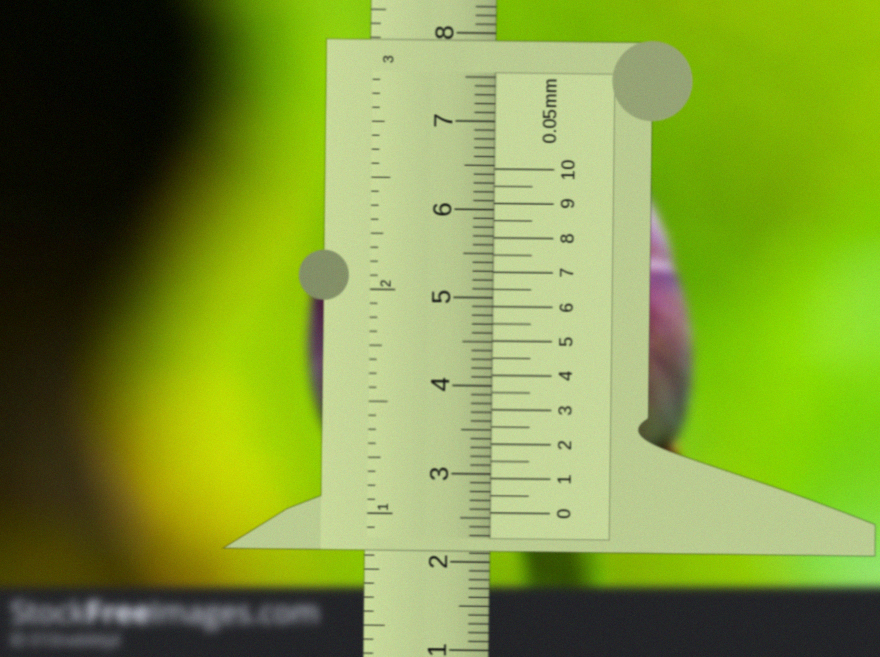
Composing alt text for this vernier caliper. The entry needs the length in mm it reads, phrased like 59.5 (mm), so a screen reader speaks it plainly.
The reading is 25.6 (mm)
